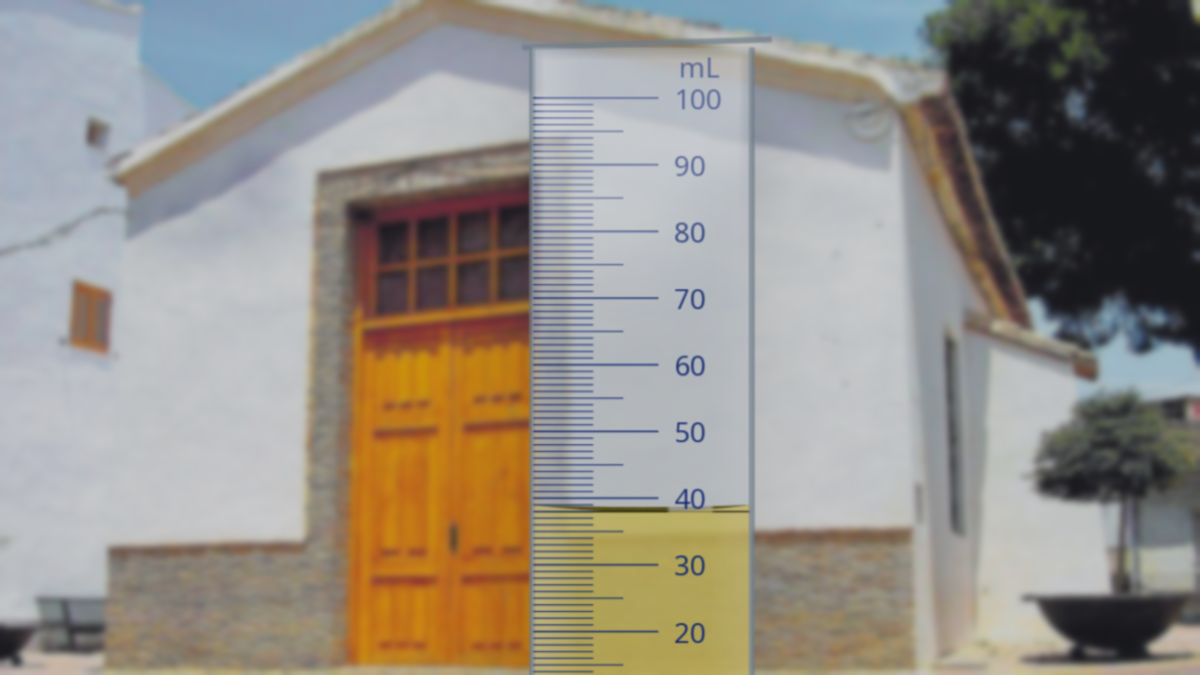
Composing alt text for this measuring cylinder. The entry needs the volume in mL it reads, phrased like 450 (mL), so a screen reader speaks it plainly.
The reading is 38 (mL)
